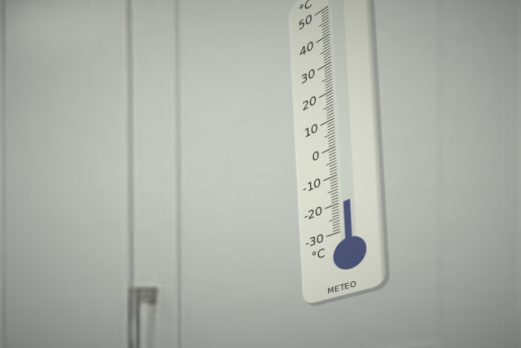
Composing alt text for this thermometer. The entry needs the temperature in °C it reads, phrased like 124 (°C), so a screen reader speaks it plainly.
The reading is -20 (°C)
